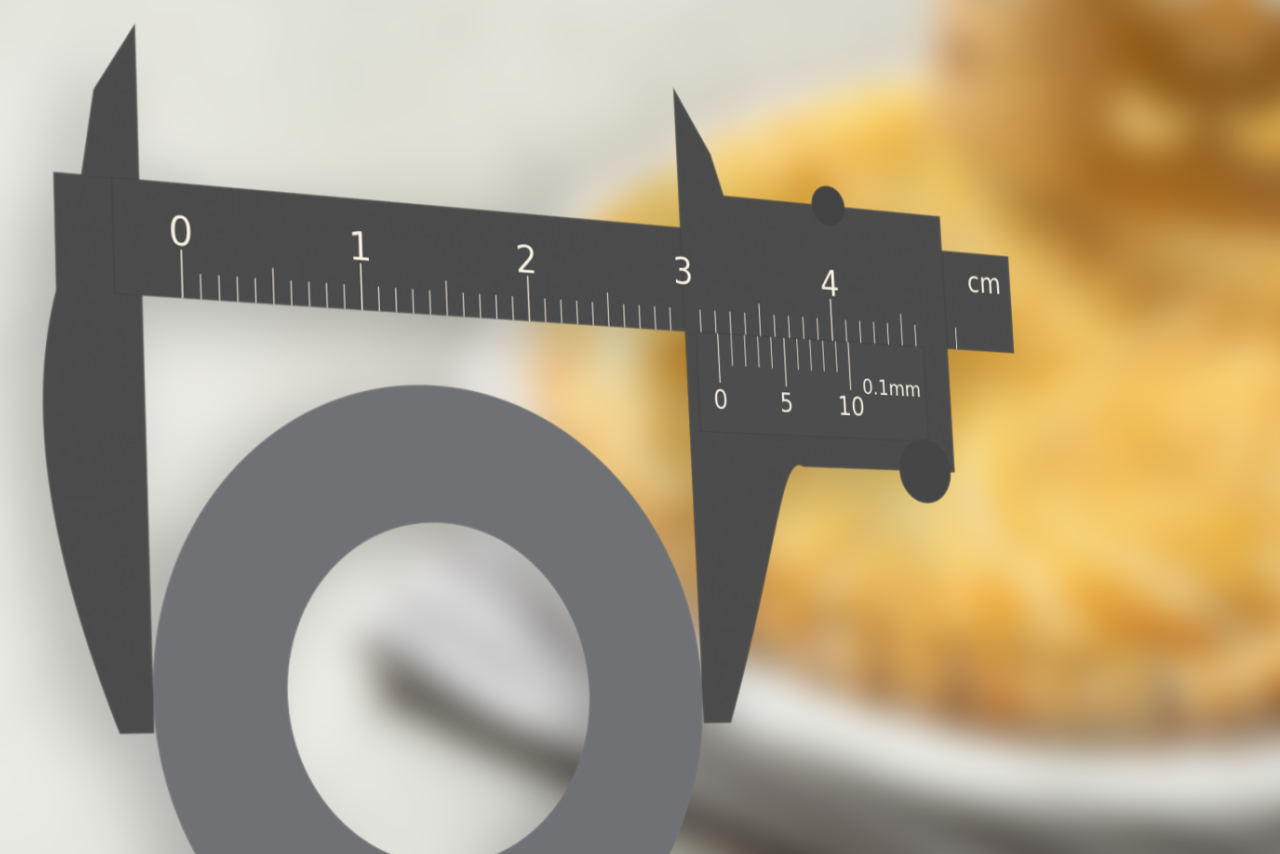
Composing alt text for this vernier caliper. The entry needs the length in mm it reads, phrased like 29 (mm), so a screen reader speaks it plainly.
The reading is 32.1 (mm)
